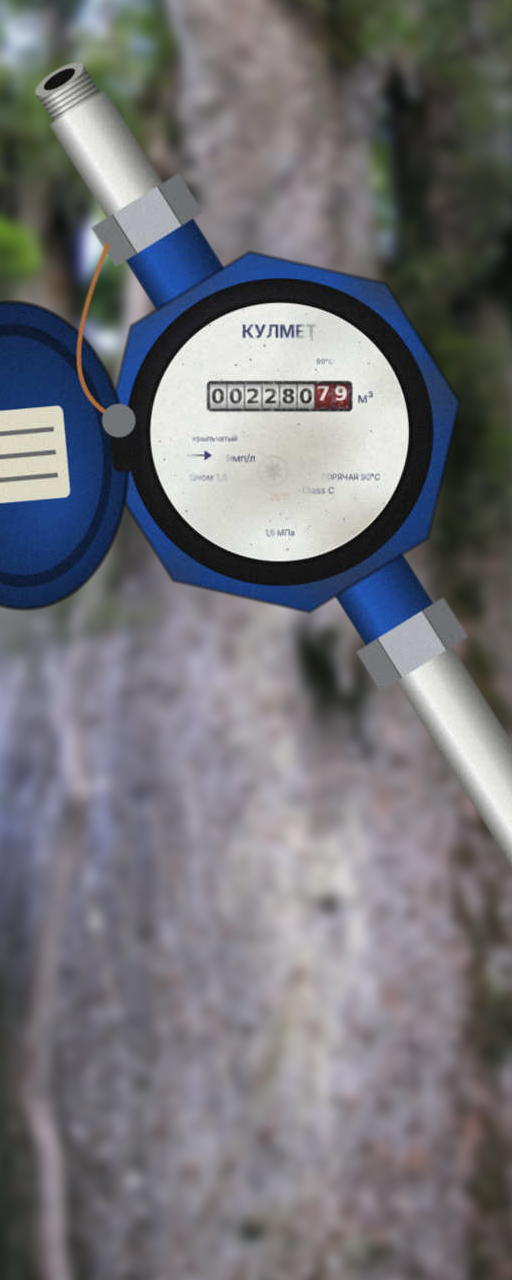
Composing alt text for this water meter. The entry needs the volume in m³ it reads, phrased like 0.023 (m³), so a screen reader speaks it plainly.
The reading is 2280.79 (m³)
